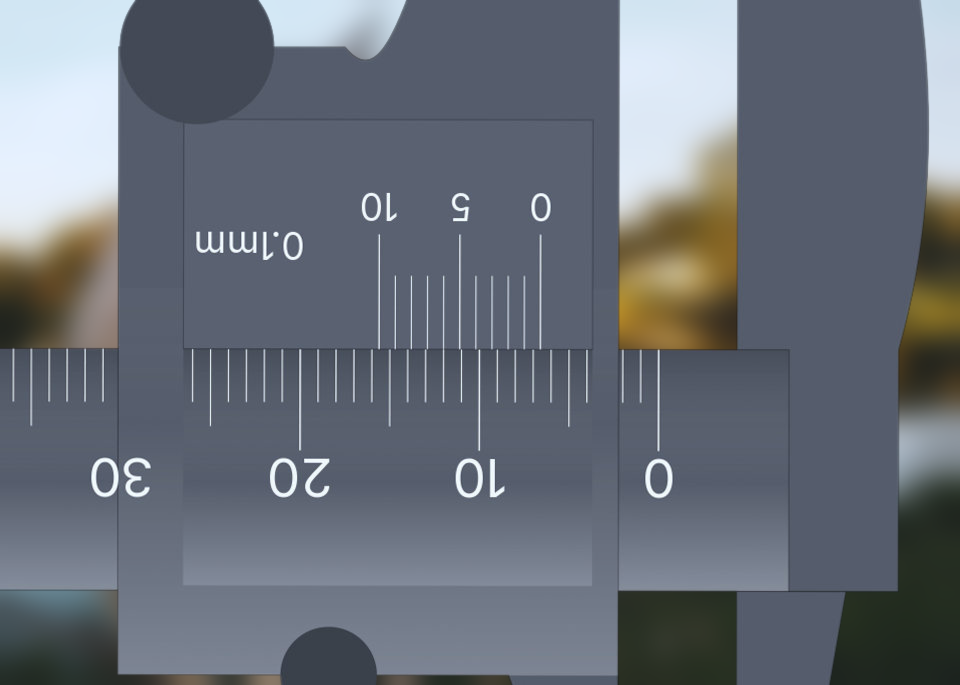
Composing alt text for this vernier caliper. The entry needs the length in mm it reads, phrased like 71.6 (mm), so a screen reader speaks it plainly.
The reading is 6.6 (mm)
